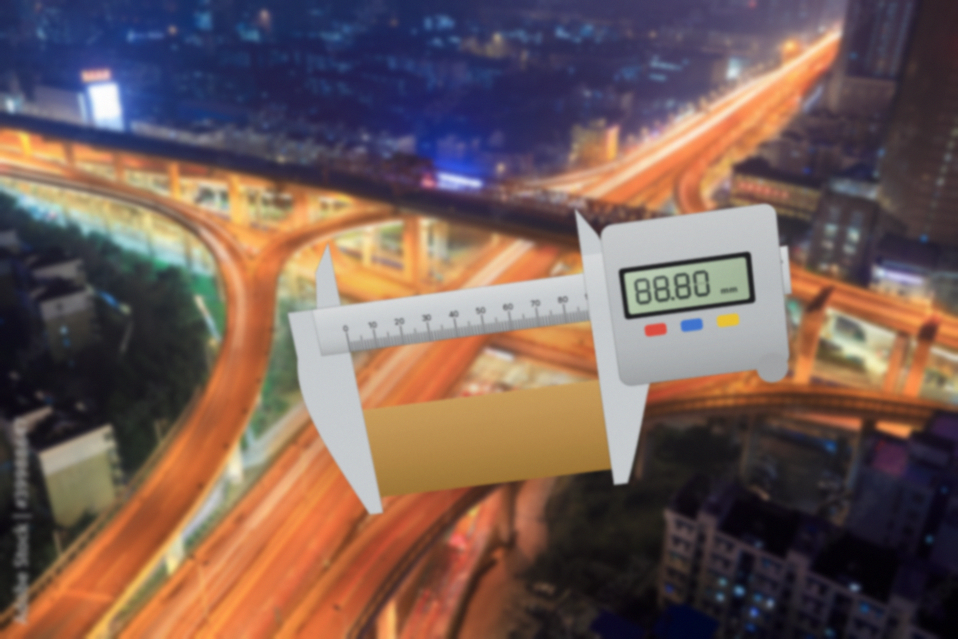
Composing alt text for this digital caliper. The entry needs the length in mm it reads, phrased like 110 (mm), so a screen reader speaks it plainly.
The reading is 88.80 (mm)
